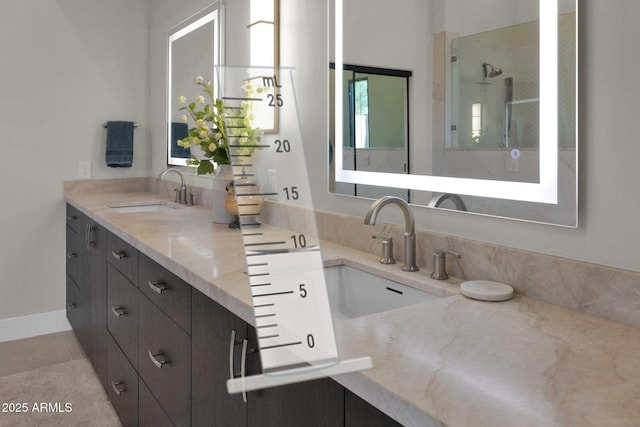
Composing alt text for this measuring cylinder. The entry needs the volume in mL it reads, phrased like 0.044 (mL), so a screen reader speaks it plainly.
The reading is 9 (mL)
